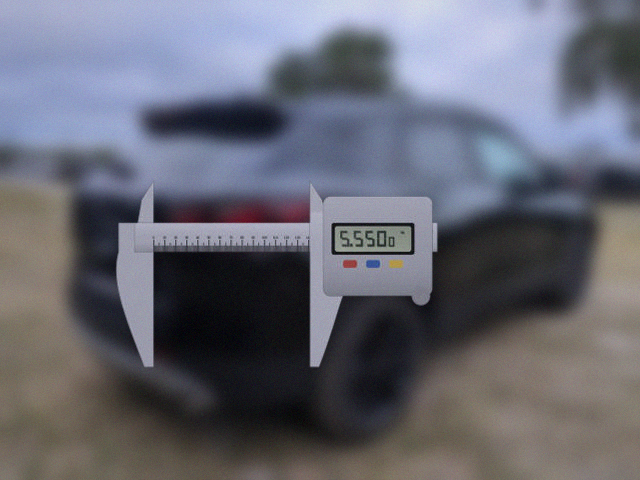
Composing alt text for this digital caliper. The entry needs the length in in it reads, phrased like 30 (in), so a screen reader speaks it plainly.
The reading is 5.5500 (in)
